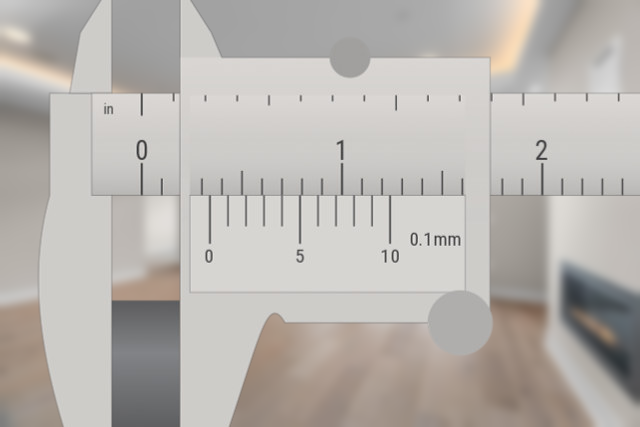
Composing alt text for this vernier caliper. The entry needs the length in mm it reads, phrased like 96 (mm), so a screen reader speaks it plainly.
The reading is 3.4 (mm)
